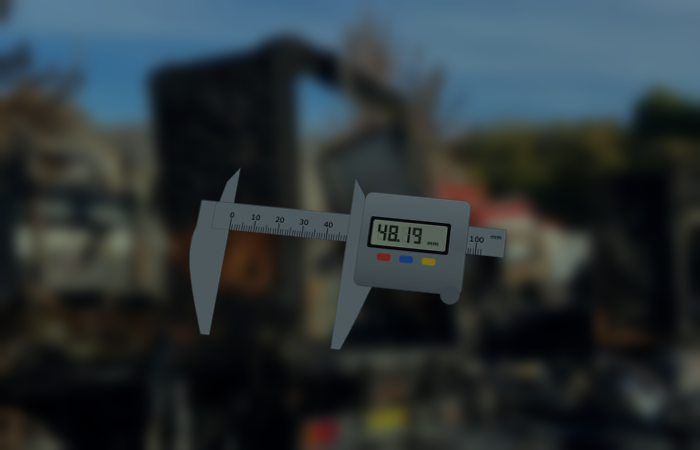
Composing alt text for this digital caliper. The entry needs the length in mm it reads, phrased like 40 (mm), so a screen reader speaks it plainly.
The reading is 48.19 (mm)
